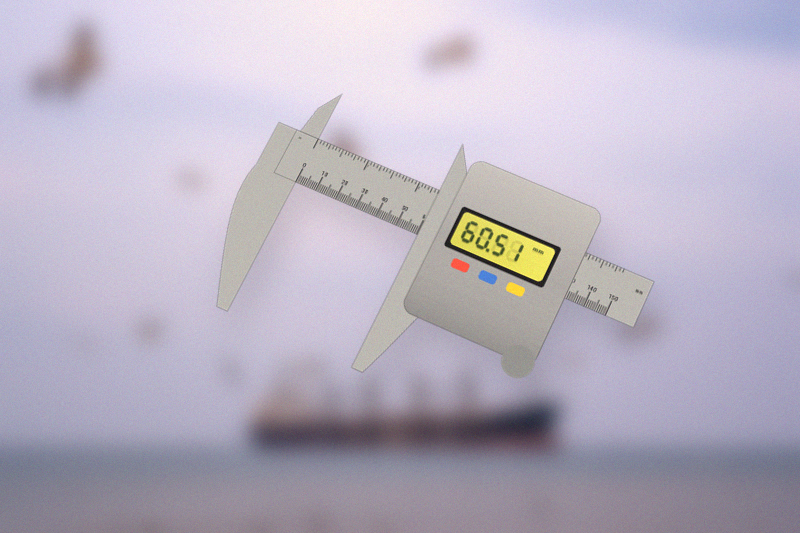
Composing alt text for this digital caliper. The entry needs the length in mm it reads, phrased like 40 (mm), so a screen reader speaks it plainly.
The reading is 60.51 (mm)
